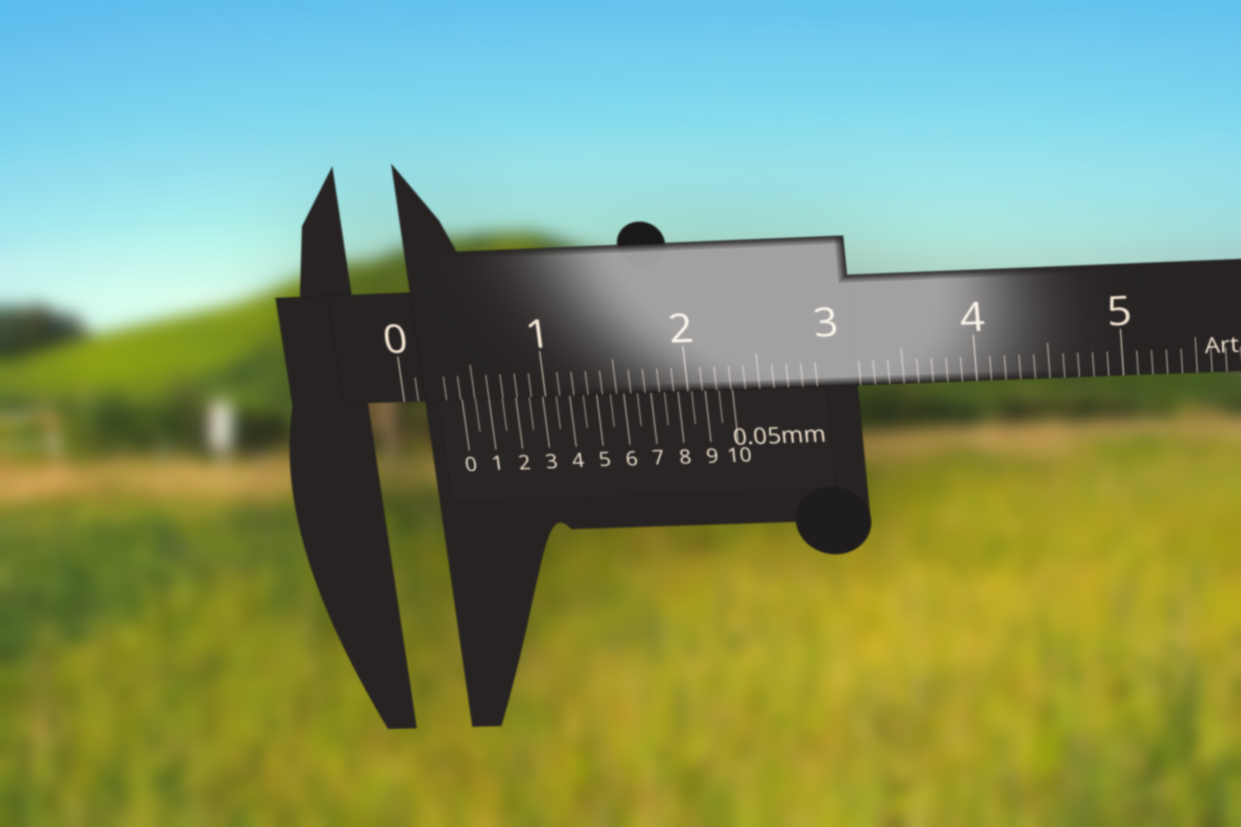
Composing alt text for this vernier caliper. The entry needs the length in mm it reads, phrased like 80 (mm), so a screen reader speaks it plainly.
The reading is 4.1 (mm)
